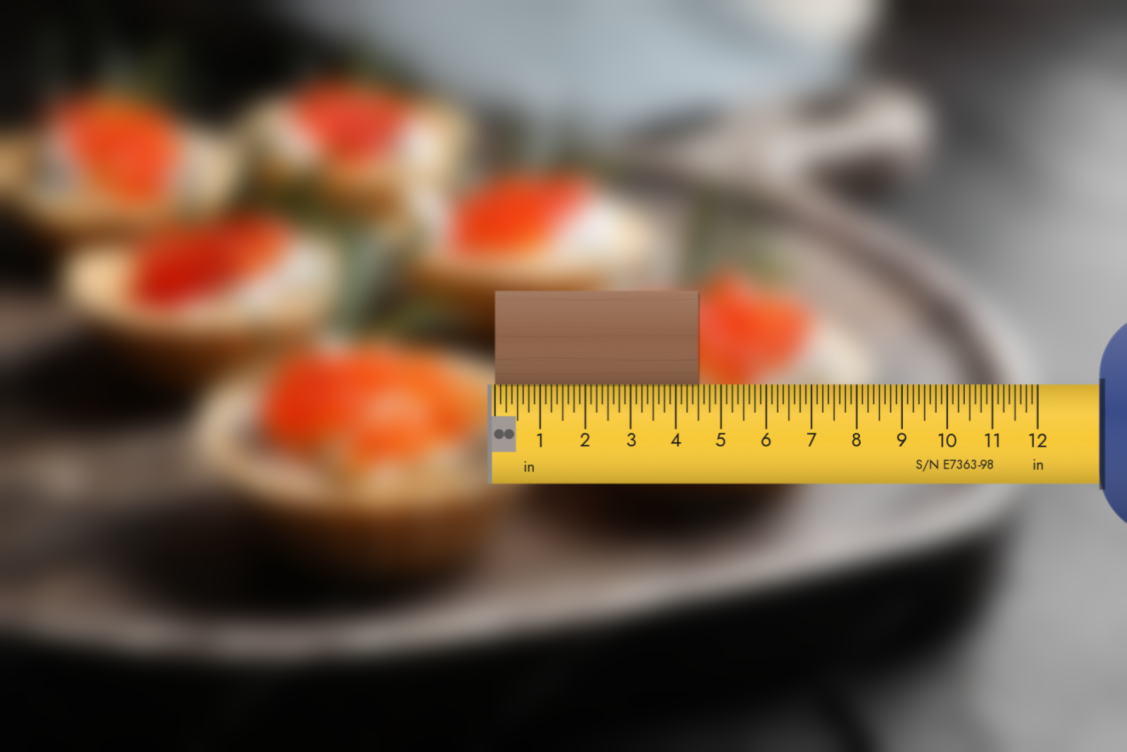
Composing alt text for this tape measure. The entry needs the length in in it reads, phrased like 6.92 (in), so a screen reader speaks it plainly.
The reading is 4.5 (in)
